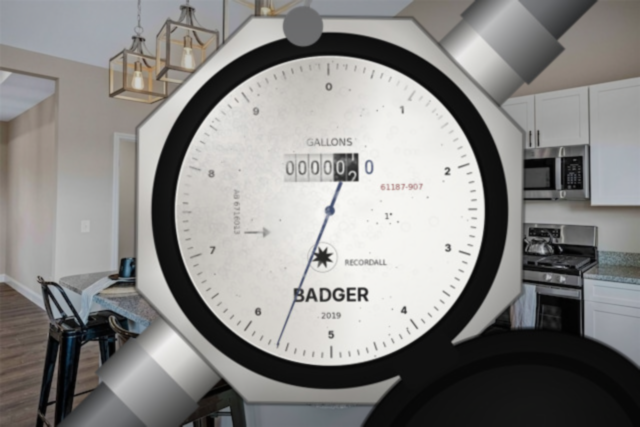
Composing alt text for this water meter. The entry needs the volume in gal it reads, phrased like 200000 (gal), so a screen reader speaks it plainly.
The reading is 15.6 (gal)
